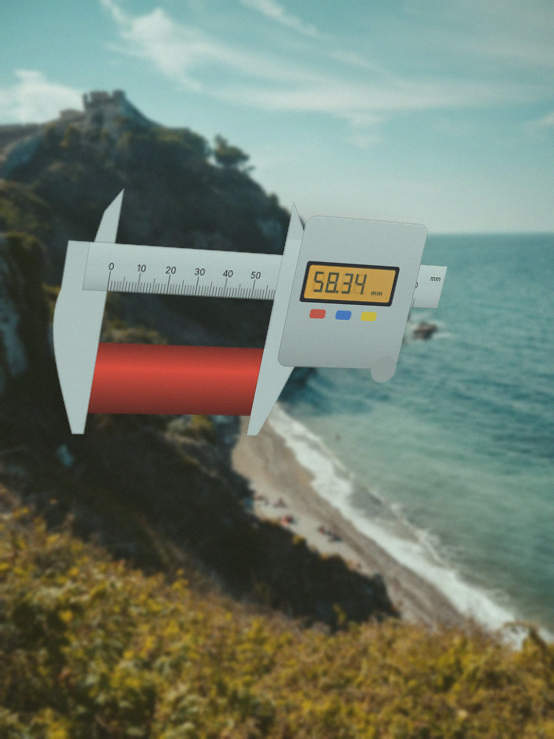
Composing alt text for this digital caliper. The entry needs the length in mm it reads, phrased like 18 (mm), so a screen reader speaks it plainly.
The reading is 58.34 (mm)
